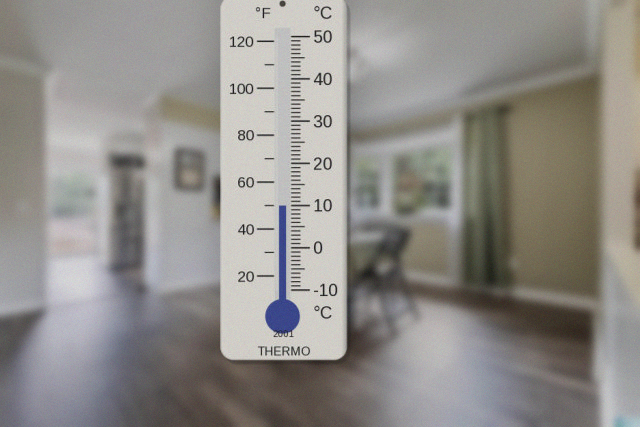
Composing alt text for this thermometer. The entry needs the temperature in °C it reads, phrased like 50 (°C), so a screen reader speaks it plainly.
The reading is 10 (°C)
